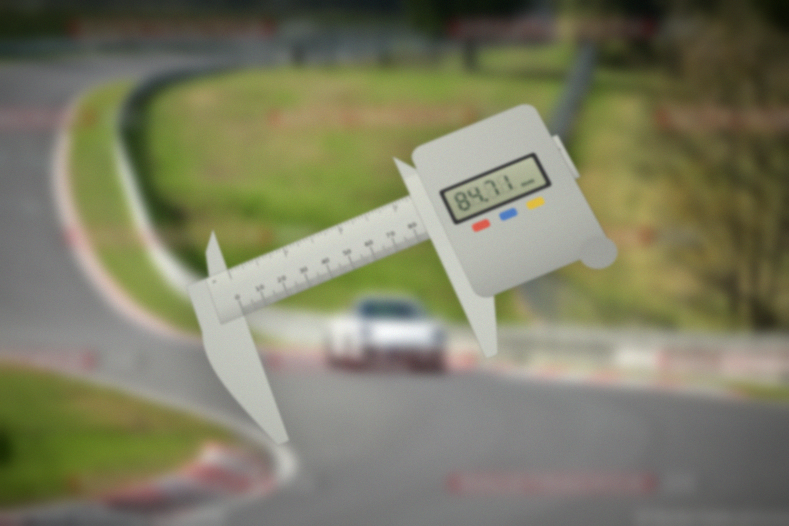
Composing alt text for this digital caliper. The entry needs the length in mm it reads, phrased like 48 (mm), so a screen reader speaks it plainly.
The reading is 84.71 (mm)
